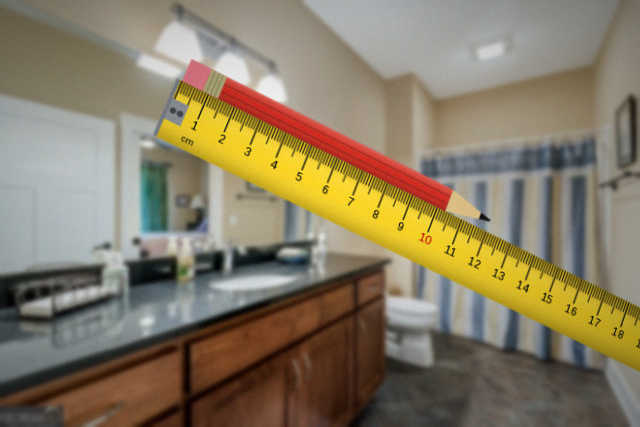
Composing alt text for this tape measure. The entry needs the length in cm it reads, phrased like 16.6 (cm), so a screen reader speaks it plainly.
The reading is 12 (cm)
